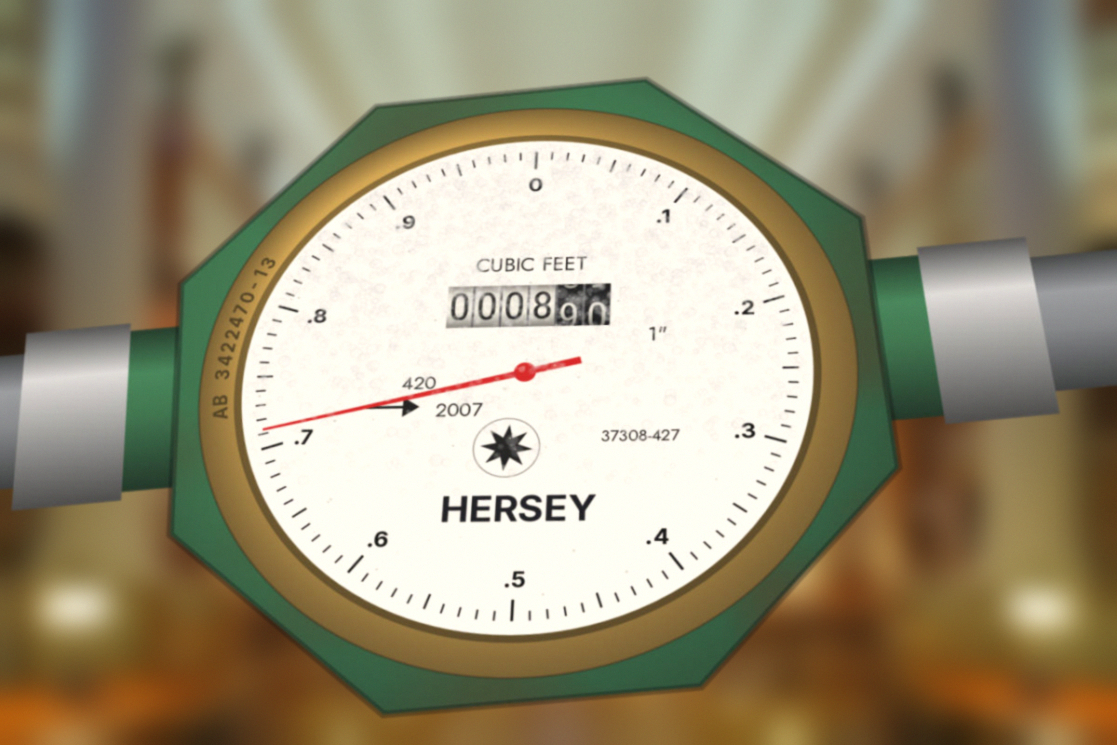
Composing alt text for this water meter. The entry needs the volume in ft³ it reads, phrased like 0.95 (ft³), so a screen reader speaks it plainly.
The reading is 889.71 (ft³)
